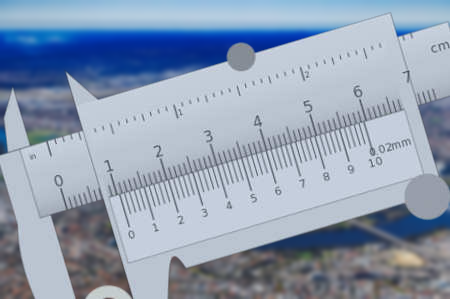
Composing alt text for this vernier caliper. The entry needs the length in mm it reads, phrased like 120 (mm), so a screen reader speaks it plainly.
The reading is 10.5 (mm)
